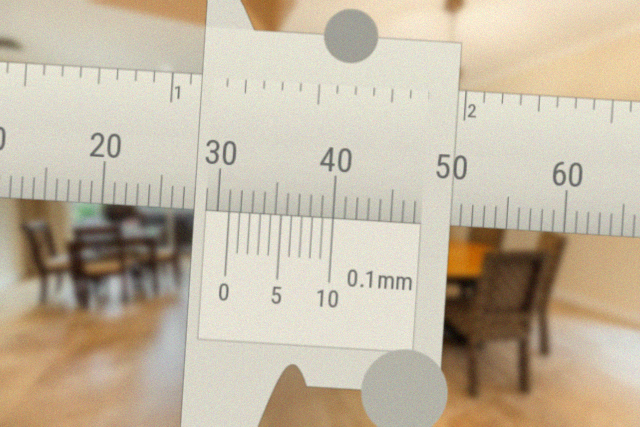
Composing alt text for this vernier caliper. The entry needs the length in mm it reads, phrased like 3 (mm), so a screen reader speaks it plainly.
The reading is 31.0 (mm)
